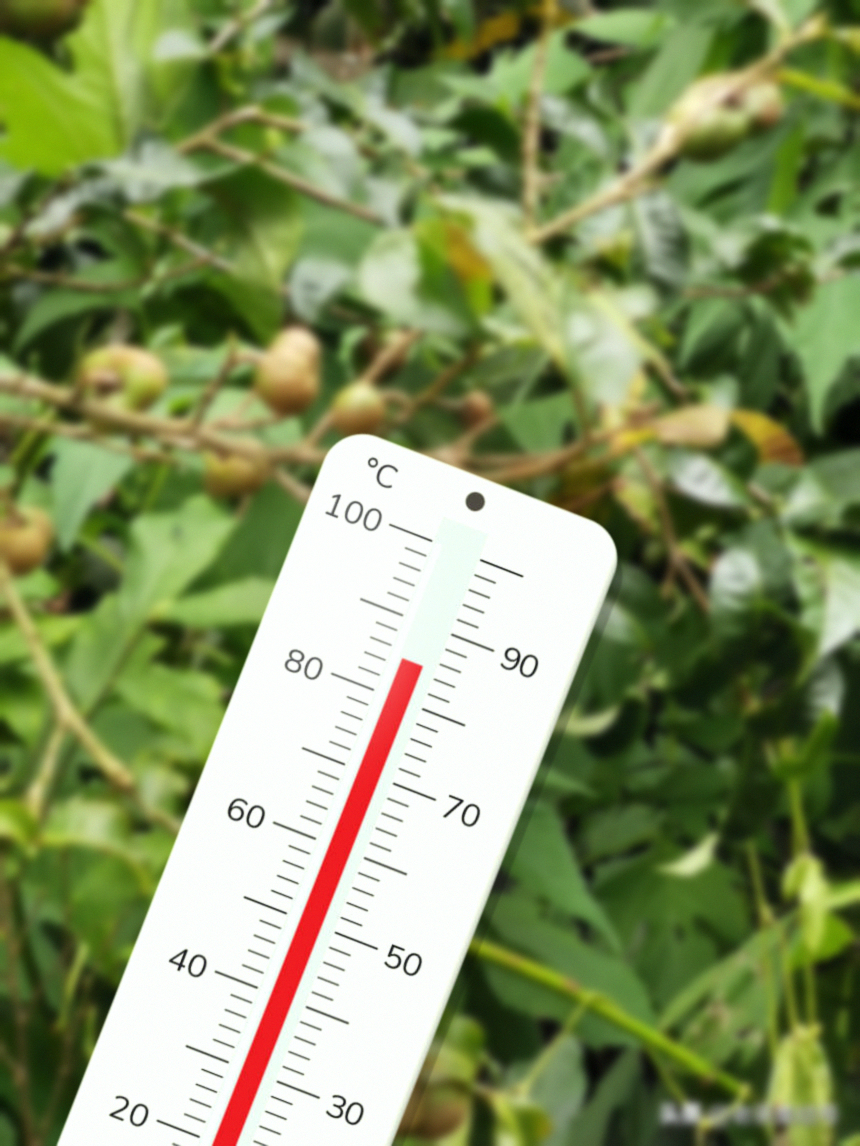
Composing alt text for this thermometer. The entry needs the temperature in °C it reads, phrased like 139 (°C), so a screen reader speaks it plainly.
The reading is 85 (°C)
